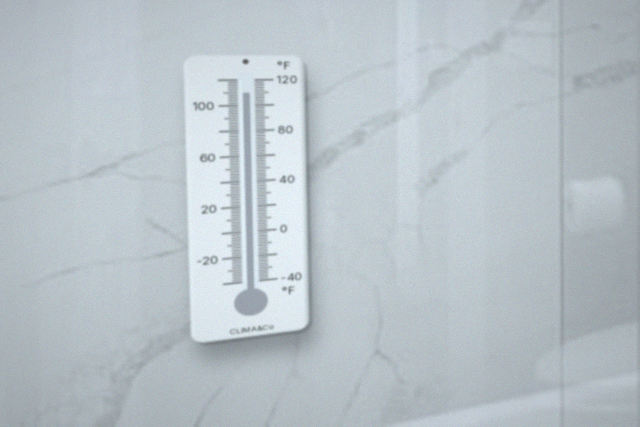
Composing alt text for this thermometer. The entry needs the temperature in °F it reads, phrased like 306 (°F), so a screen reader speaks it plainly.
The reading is 110 (°F)
